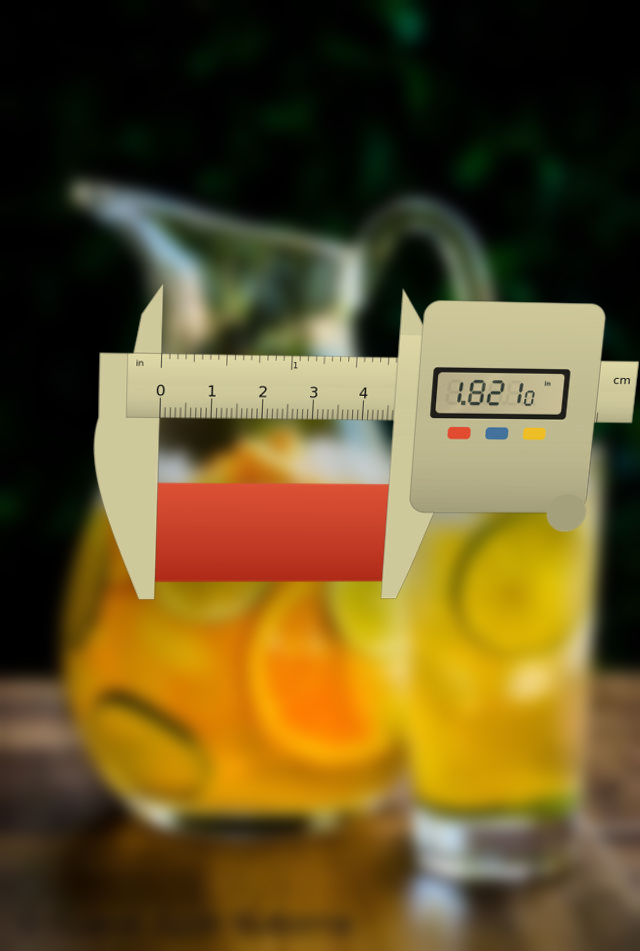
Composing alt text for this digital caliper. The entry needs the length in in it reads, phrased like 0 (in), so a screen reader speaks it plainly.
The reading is 1.8210 (in)
